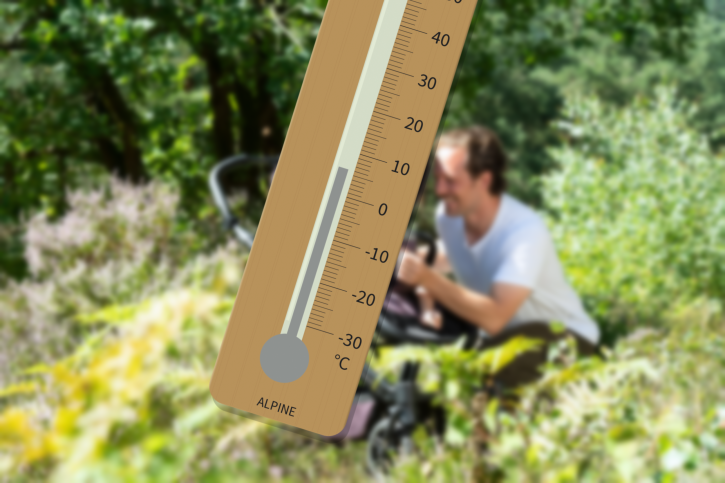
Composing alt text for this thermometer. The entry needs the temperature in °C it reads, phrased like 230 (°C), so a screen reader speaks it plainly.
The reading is 6 (°C)
